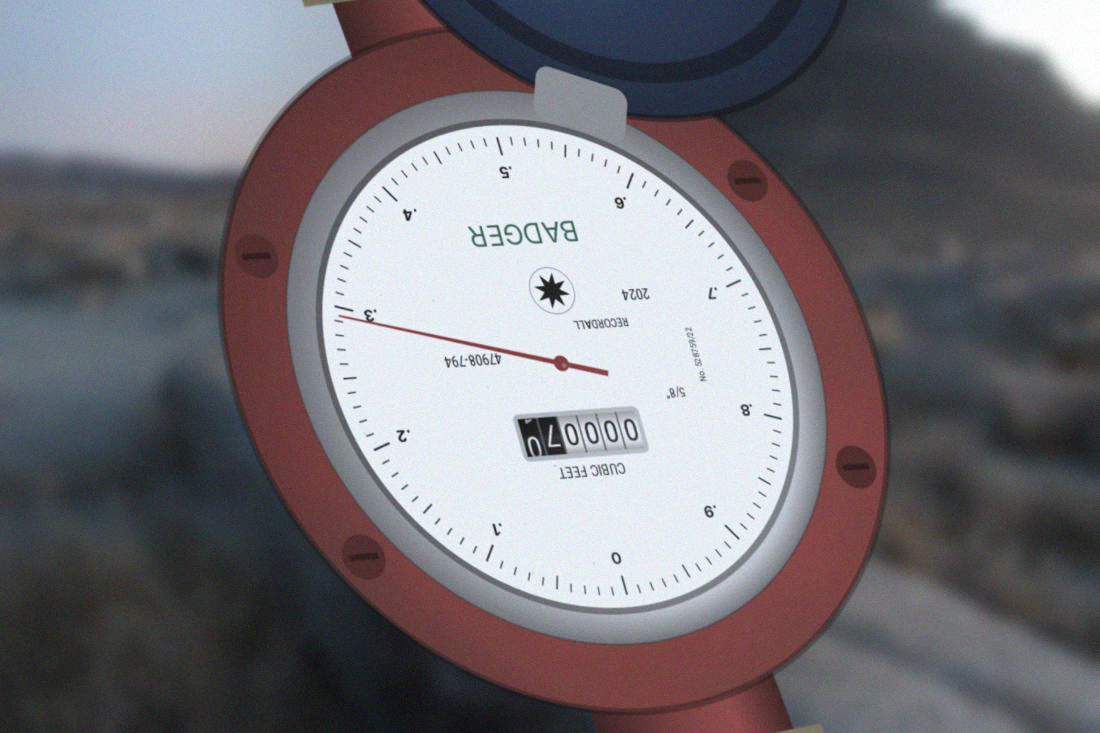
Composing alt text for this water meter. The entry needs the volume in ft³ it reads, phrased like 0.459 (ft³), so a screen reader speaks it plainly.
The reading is 70.29 (ft³)
